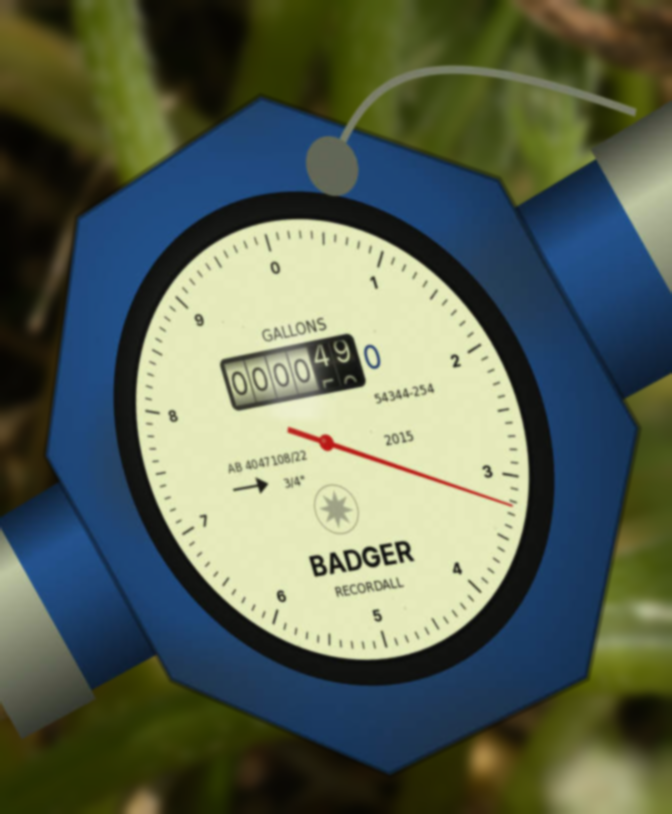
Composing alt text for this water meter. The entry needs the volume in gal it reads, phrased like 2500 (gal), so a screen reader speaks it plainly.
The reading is 493.2 (gal)
